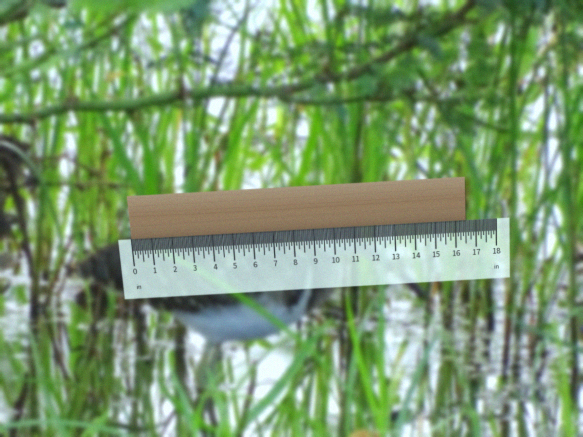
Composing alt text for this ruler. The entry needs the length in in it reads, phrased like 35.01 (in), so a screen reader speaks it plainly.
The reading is 16.5 (in)
